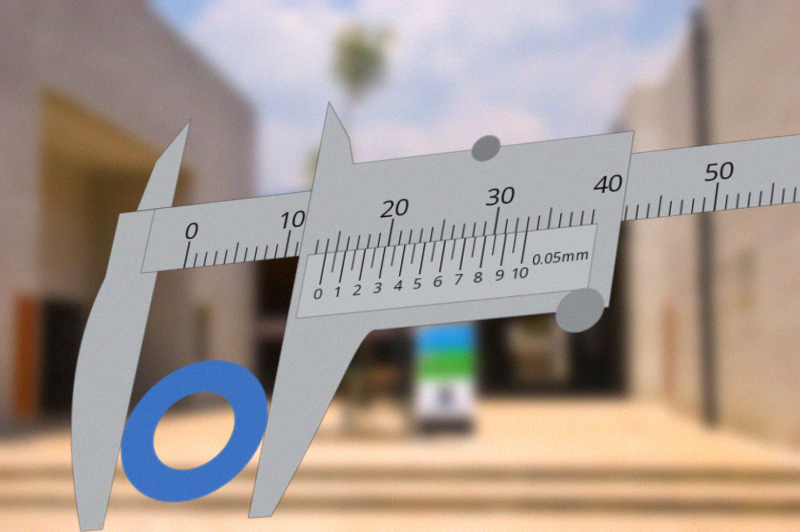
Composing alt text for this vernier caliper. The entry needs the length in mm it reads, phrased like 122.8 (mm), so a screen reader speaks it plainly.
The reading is 14.0 (mm)
